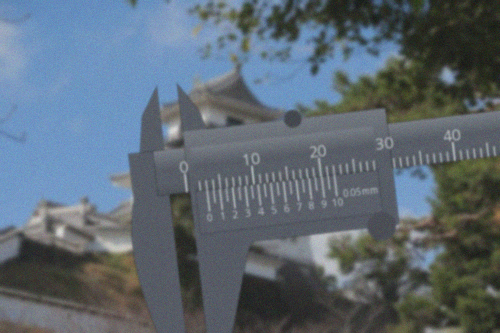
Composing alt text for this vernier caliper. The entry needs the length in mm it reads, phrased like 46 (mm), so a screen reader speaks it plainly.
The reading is 3.0 (mm)
